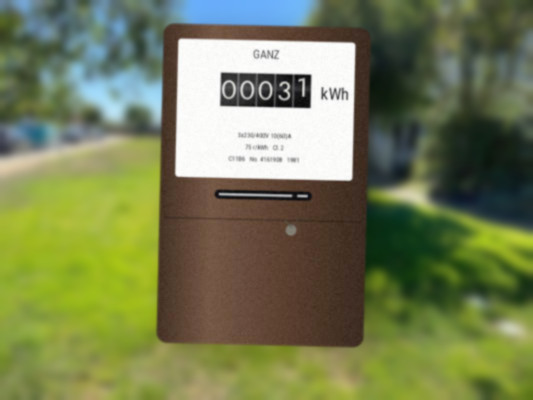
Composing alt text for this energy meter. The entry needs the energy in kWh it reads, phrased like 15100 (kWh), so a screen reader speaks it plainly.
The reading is 31 (kWh)
